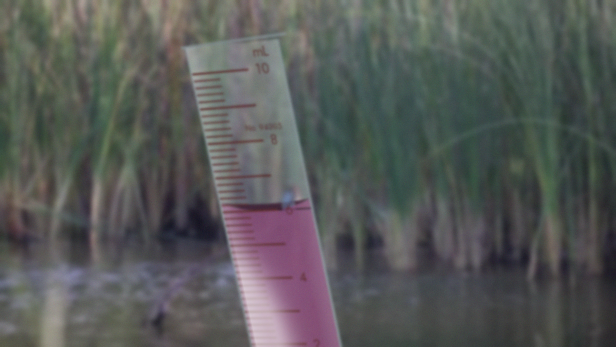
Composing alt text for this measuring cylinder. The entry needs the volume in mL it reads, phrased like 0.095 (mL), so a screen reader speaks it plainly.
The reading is 6 (mL)
